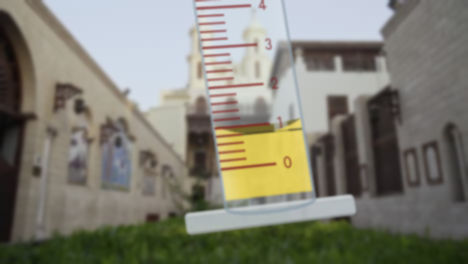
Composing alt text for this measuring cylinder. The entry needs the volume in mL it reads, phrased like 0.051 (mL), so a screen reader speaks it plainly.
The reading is 0.8 (mL)
